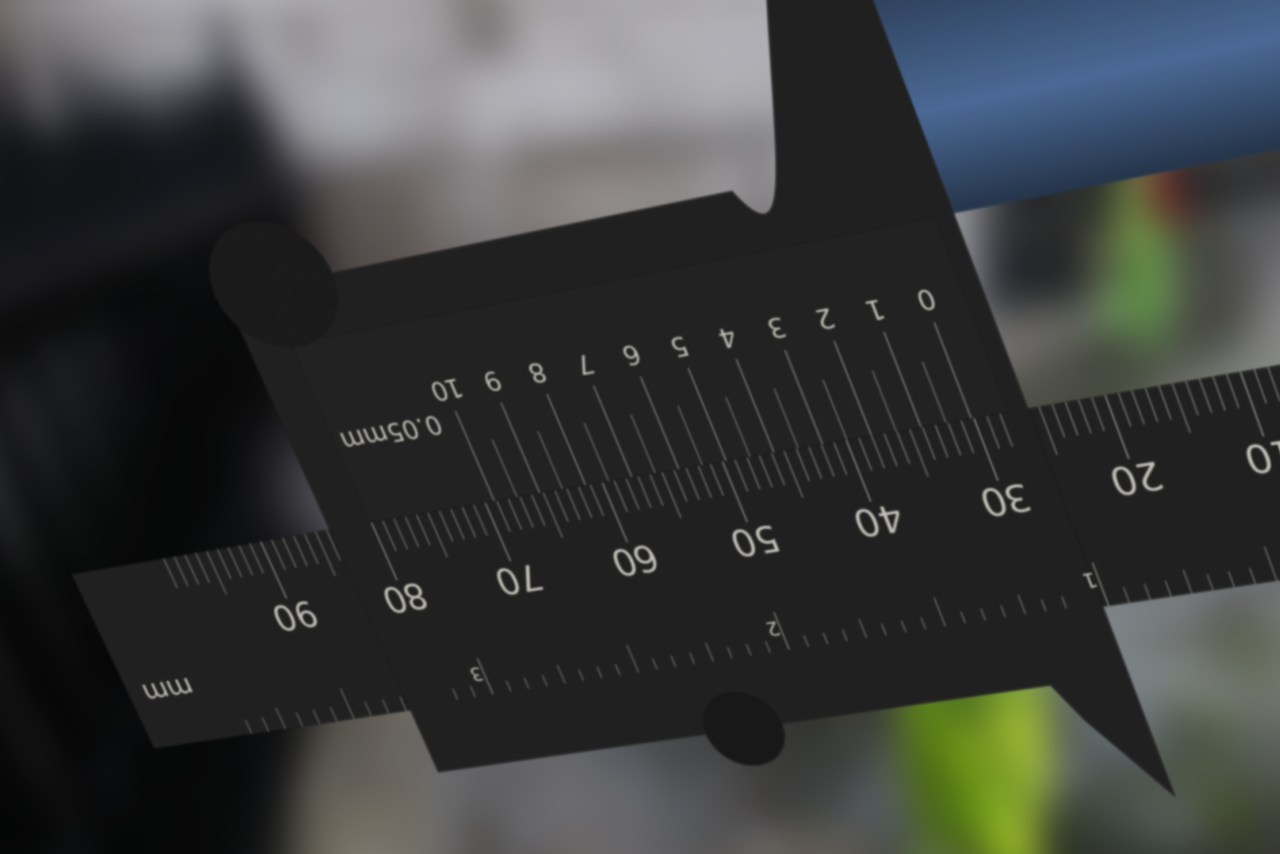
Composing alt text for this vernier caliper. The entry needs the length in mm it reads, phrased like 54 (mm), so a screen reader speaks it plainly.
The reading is 30.2 (mm)
